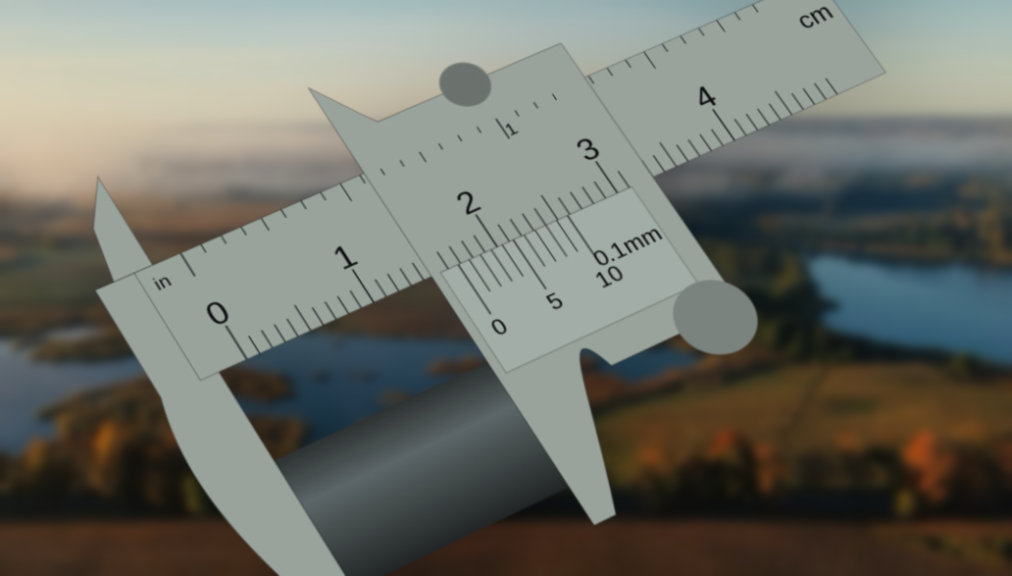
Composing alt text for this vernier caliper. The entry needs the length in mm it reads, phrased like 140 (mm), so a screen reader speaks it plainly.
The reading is 16.8 (mm)
